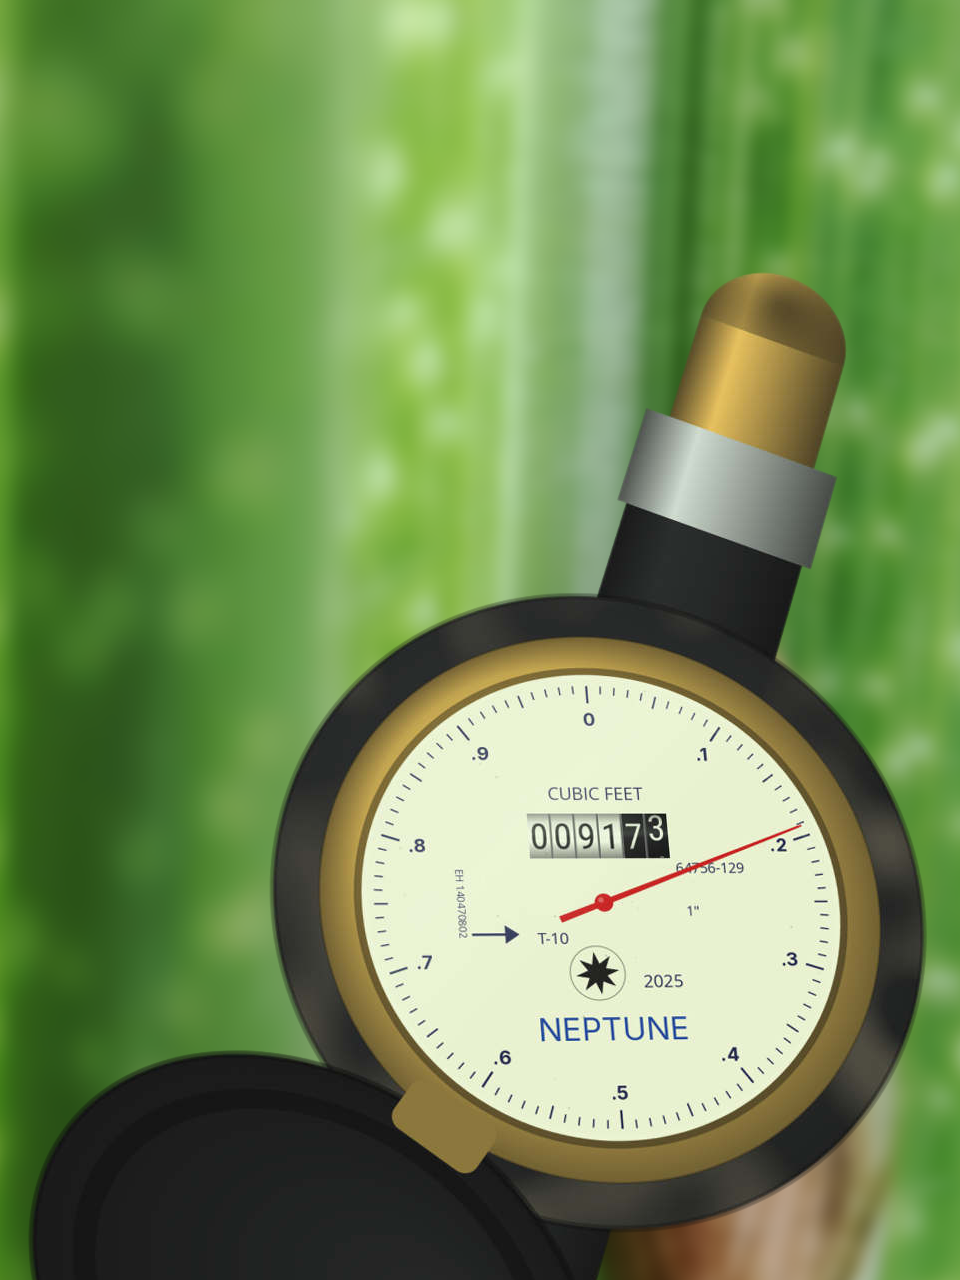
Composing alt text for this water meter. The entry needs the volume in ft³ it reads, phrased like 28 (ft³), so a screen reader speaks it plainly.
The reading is 9173.19 (ft³)
